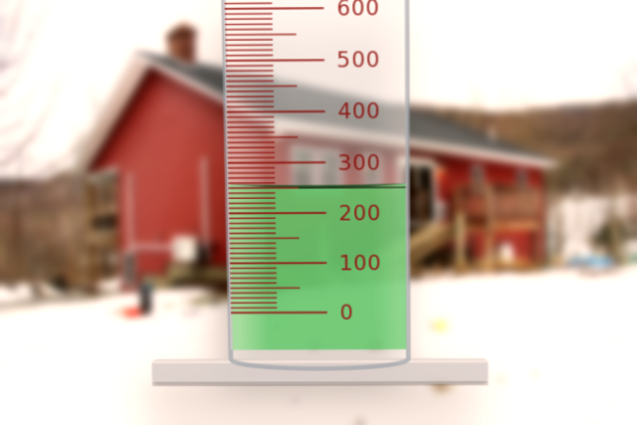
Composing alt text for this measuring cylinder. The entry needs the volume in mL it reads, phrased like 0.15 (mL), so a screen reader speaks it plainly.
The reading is 250 (mL)
